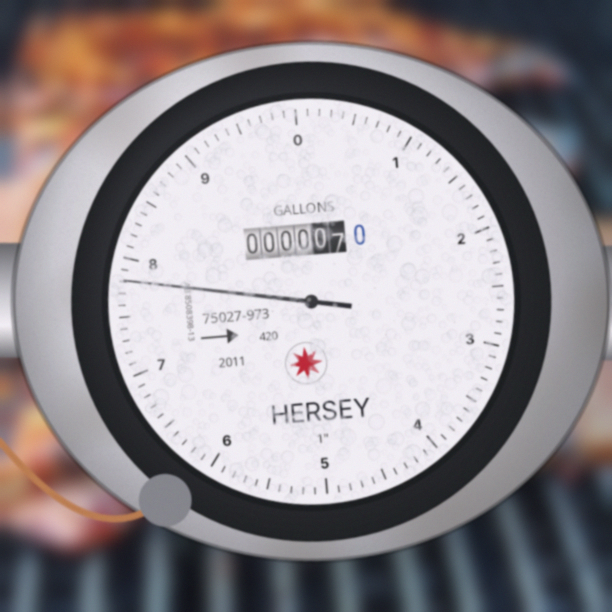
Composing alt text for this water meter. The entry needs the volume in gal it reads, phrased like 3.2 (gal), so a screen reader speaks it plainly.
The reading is 67.8 (gal)
